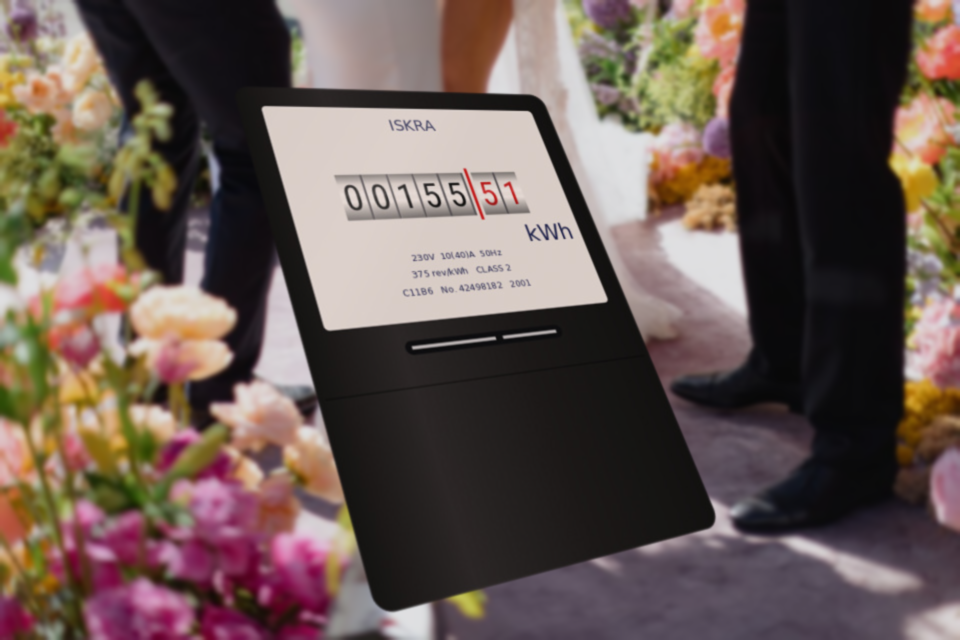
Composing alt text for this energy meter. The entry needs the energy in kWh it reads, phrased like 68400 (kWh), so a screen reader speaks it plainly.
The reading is 155.51 (kWh)
